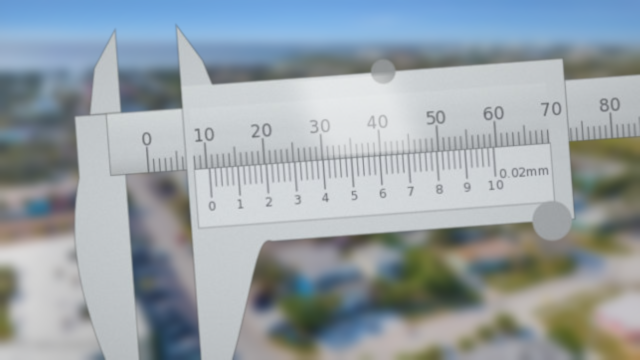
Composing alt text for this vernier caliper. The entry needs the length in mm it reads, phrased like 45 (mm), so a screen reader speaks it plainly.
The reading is 10.5 (mm)
